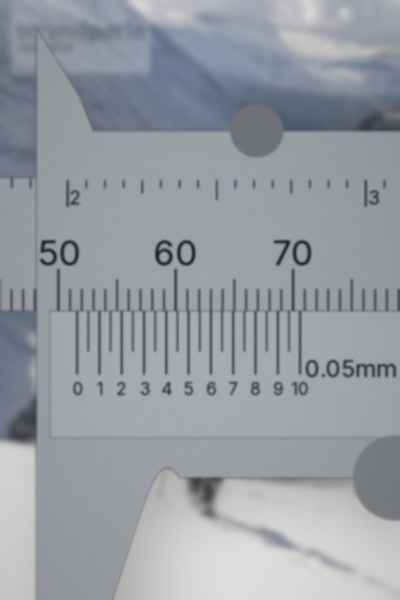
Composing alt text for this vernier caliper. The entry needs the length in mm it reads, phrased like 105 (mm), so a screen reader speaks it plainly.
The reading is 51.6 (mm)
